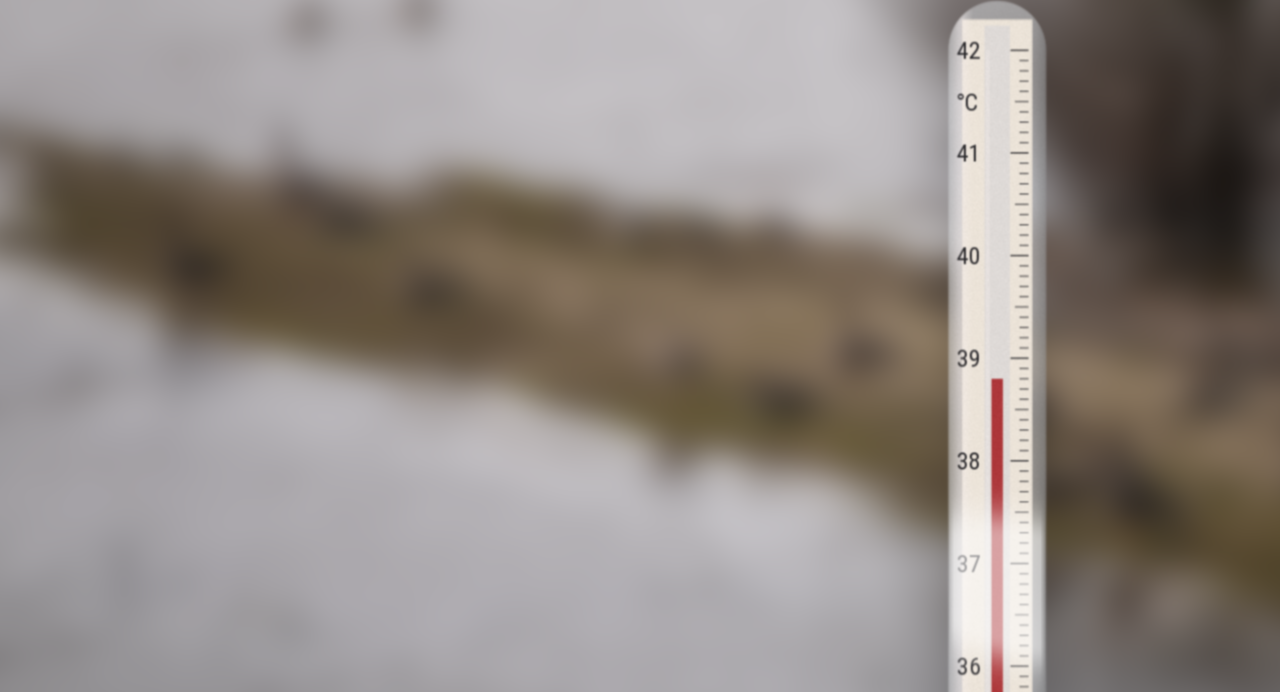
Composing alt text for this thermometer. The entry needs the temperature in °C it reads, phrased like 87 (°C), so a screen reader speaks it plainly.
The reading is 38.8 (°C)
